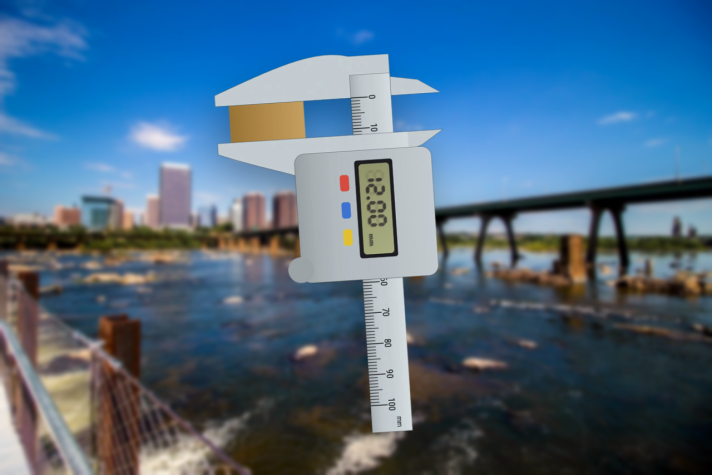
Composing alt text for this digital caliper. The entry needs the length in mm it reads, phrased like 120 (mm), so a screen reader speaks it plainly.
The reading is 12.00 (mm)
